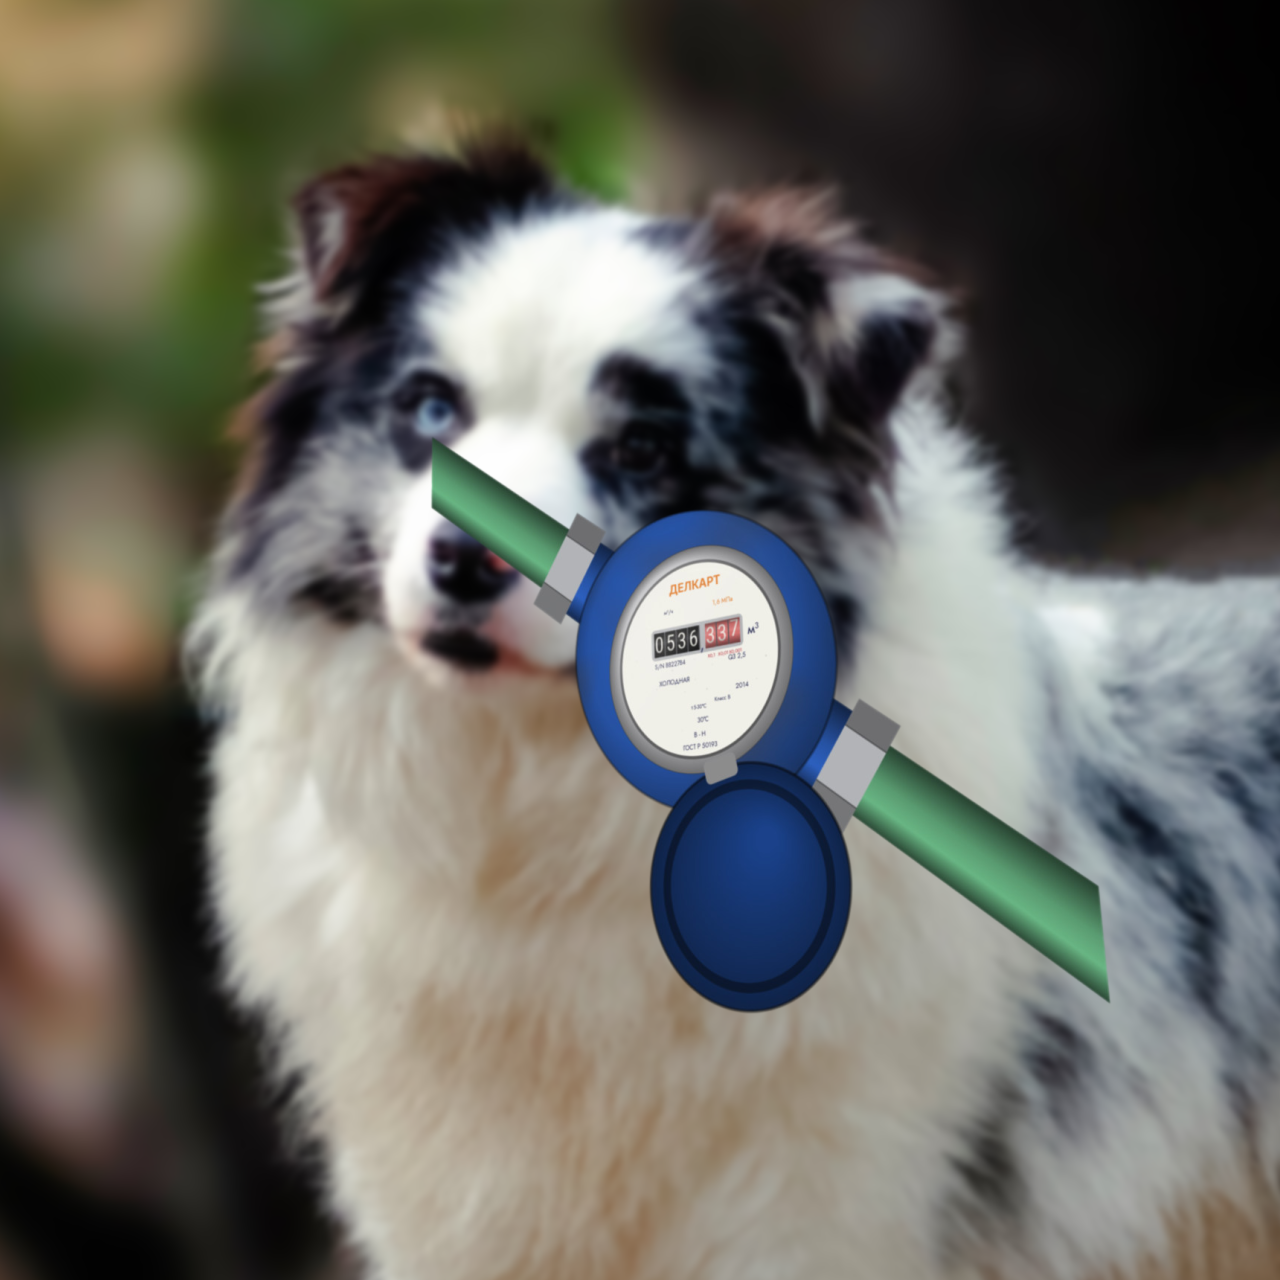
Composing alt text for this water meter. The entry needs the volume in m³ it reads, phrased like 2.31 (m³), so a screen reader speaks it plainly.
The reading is 536.337 (m³)
